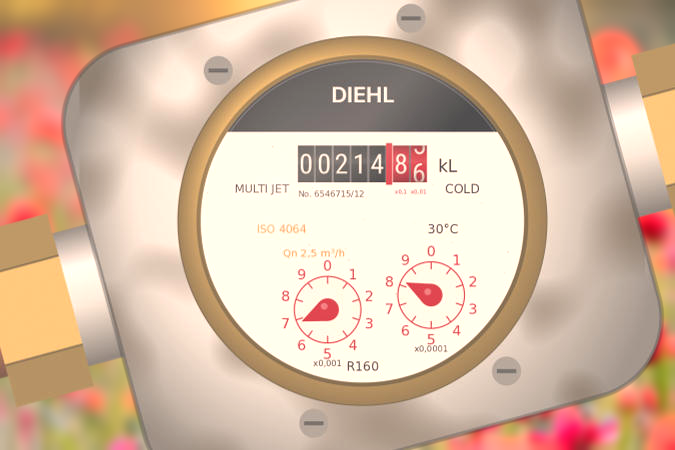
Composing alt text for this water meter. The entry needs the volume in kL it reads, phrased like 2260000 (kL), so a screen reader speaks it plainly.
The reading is 214.8568 (kL)
